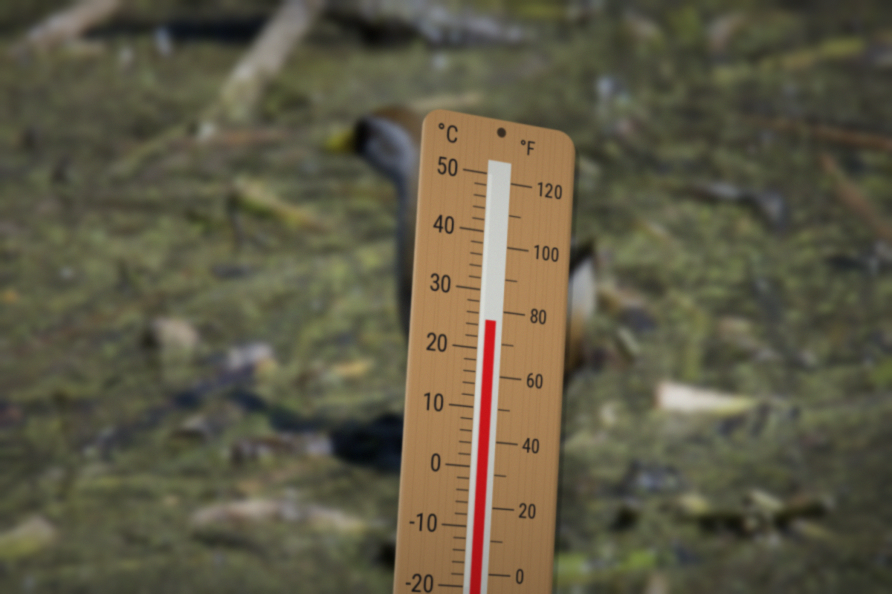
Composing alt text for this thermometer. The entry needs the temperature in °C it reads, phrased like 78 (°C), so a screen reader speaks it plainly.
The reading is 25 (°C)
